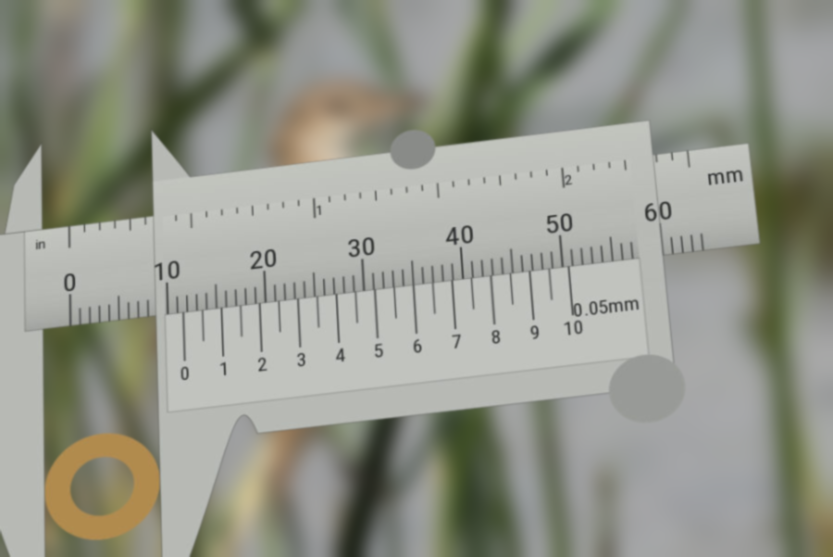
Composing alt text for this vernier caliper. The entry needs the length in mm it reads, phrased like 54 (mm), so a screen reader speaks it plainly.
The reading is 11.6 (mm)
